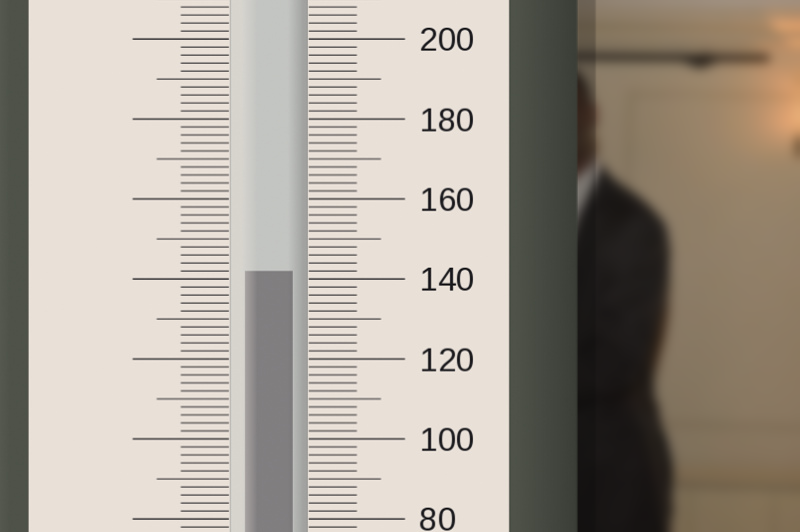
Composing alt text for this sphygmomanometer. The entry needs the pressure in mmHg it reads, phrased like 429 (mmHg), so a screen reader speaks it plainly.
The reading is 142 (mmHg)
